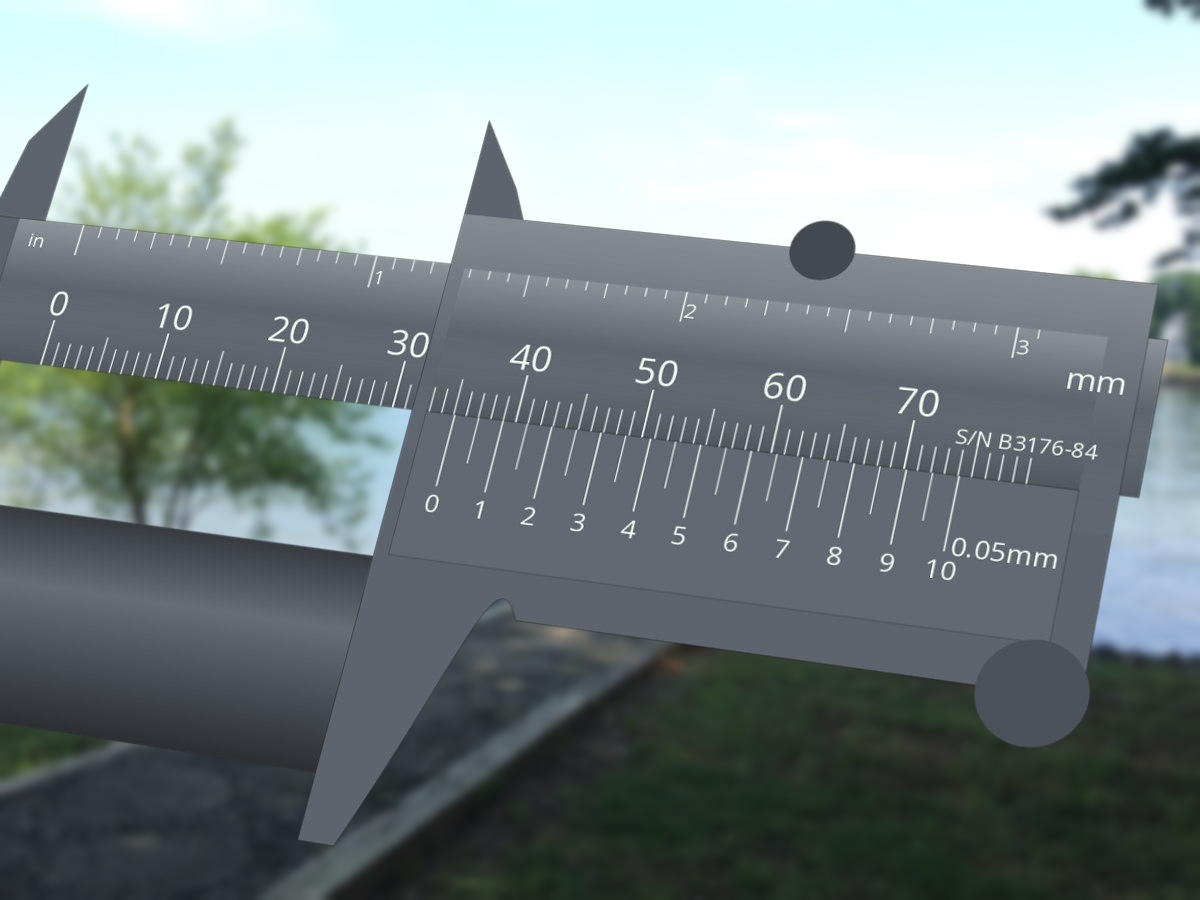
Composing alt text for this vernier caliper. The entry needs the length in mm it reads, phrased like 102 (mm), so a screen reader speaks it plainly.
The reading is 35.1 (mm)
